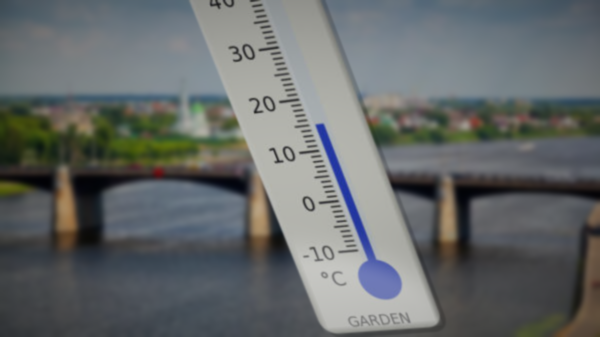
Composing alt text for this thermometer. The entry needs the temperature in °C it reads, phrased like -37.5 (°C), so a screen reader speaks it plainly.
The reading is 15 (°C)
